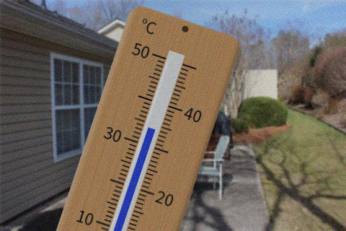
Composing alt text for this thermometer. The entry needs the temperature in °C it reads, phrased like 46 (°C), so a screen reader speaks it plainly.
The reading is 34 (°C)
